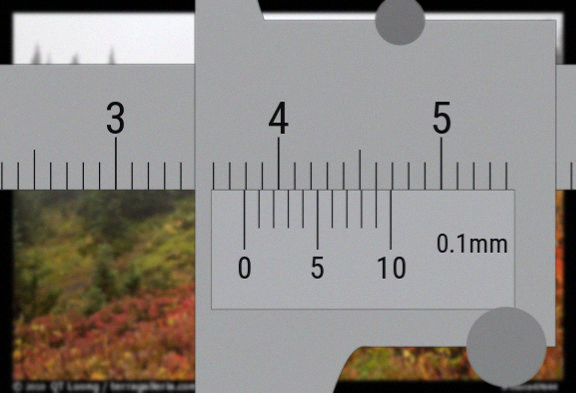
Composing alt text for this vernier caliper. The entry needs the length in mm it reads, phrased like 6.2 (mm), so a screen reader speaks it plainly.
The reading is 37.9 (mm)
